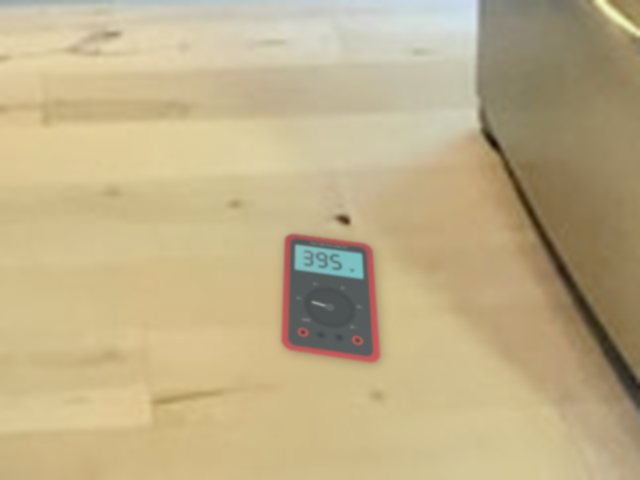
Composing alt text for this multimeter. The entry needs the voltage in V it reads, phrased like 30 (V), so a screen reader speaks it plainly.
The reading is 395 (V)
